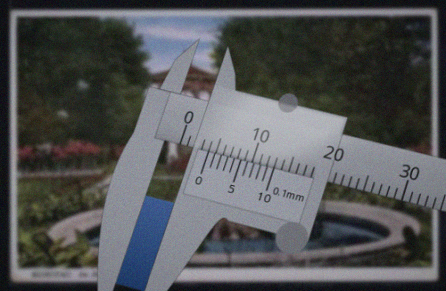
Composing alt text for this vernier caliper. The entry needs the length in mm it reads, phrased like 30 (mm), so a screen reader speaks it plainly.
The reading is 4.0 (mm)
